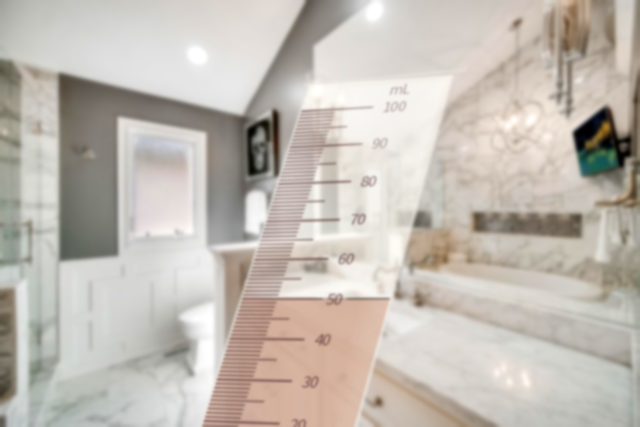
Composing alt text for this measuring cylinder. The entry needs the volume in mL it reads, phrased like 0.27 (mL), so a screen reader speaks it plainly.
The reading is 50 (mL)
